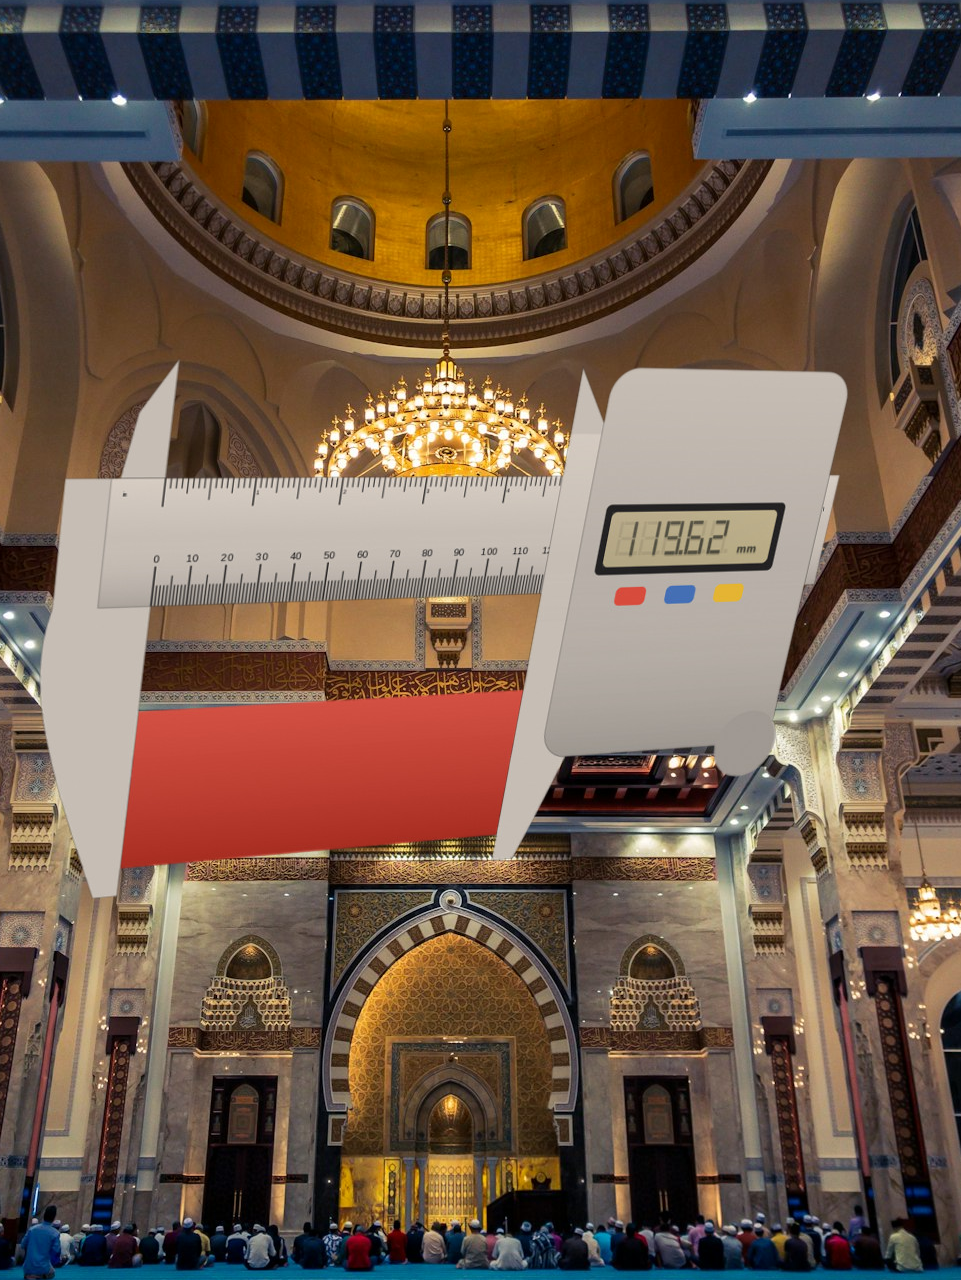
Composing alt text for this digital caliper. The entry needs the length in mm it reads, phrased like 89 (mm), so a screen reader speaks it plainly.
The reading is 119.62 (mm)
